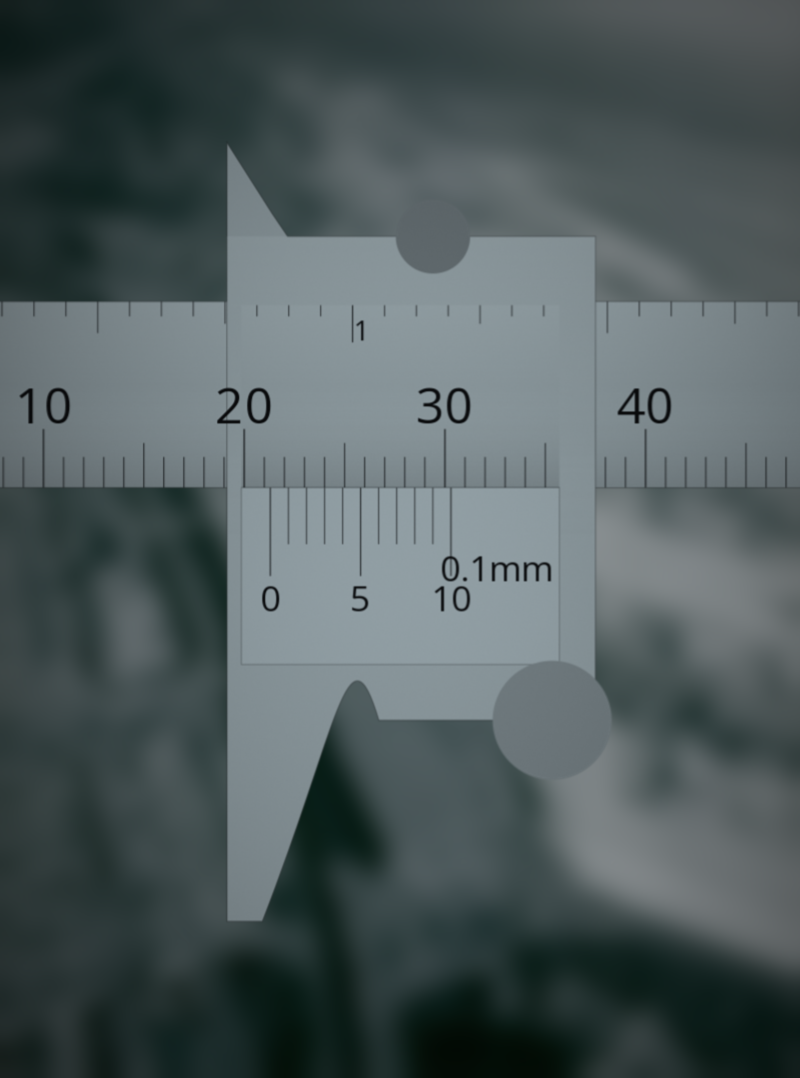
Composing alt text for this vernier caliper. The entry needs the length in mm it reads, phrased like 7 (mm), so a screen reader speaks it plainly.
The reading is 21.3 (mm)
